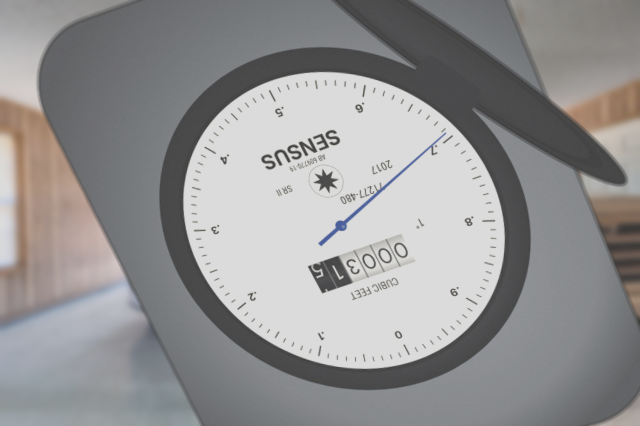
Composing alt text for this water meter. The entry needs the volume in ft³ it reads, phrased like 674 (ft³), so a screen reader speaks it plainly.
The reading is 314.69 (ft³)
